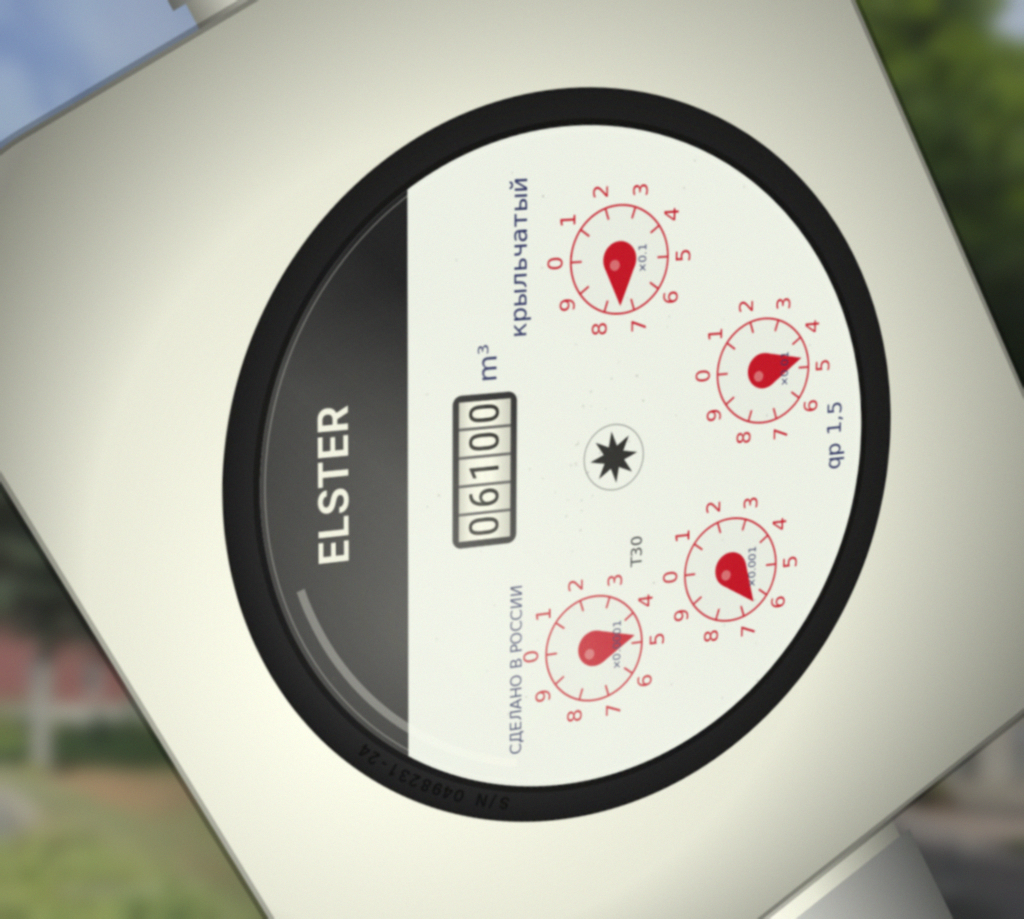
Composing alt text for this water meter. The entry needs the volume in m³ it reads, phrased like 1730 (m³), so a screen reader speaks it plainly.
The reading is 6100.7464 (m³)
